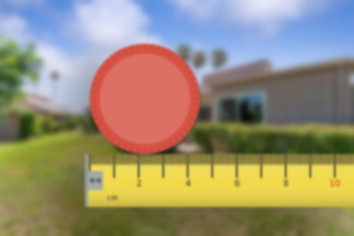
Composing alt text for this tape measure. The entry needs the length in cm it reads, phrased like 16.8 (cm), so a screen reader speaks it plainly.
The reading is 4.5 (cm)
